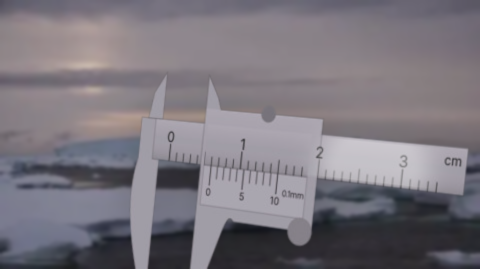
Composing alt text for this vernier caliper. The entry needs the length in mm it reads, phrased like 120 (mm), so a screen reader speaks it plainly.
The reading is 6.0 (mm)
